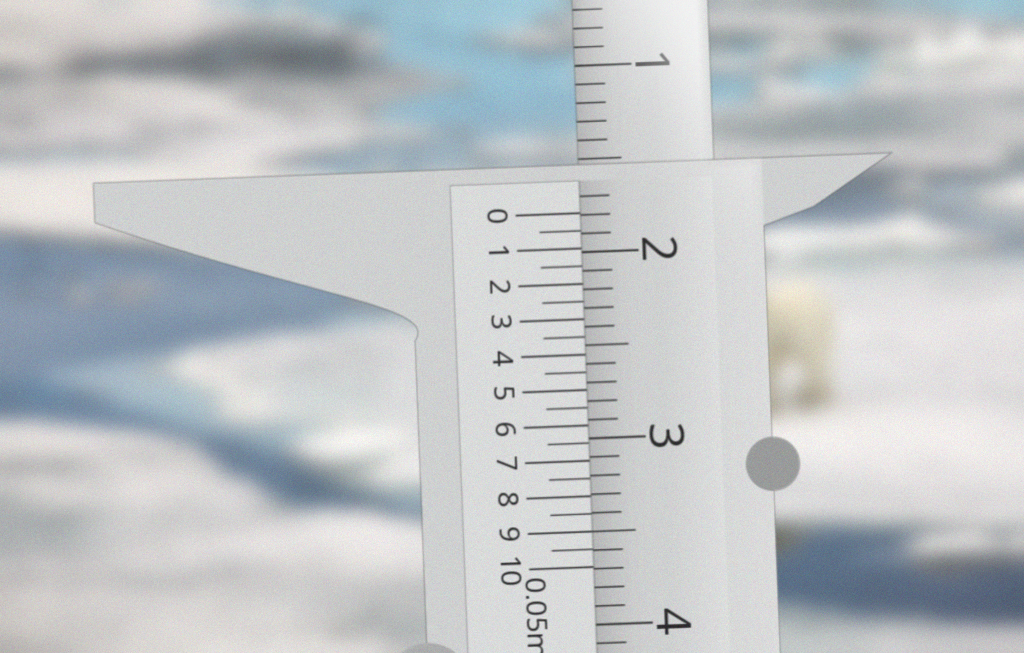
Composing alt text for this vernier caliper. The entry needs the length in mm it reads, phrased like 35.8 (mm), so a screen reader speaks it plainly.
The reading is 17.9 (mm)
